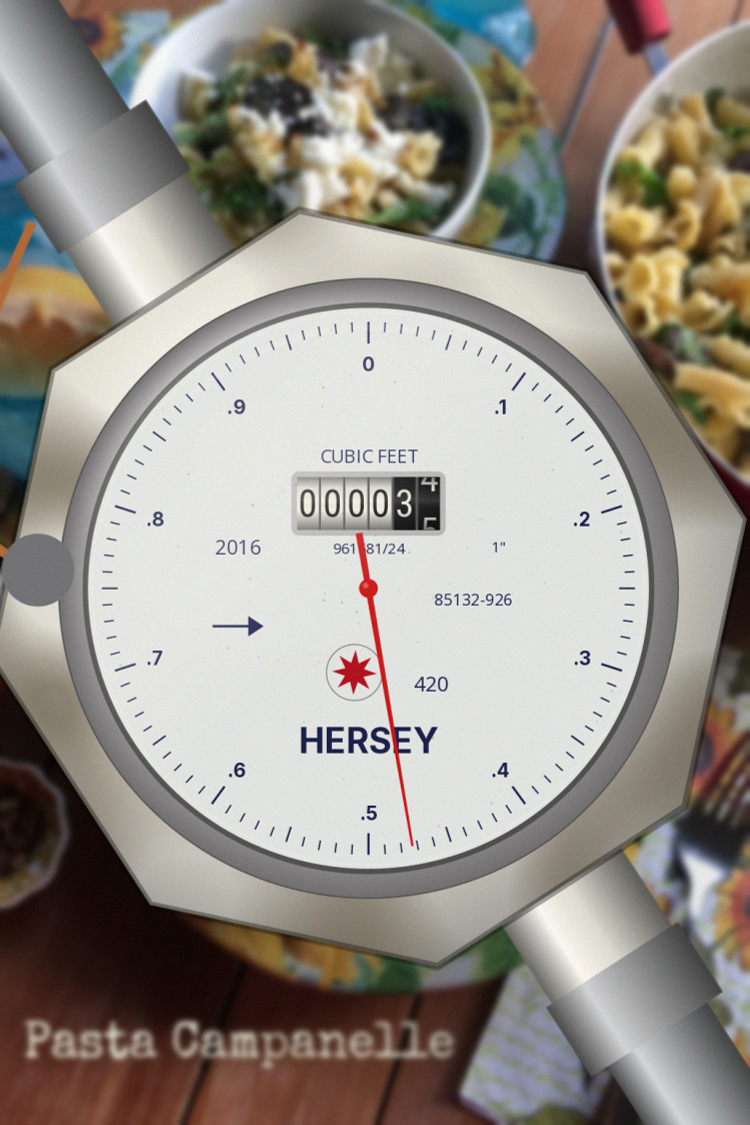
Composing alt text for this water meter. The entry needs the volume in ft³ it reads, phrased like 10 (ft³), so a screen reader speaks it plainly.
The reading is 34.47 (ft³)
